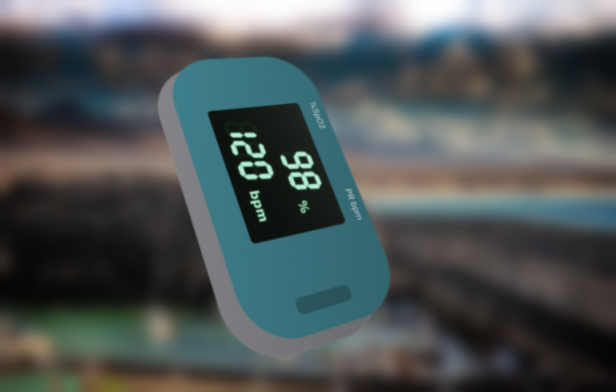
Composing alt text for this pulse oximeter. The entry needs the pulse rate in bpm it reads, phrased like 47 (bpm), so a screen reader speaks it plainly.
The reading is 120 (bpm)
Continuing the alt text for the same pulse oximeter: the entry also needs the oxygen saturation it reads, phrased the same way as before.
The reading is 98 (%)
